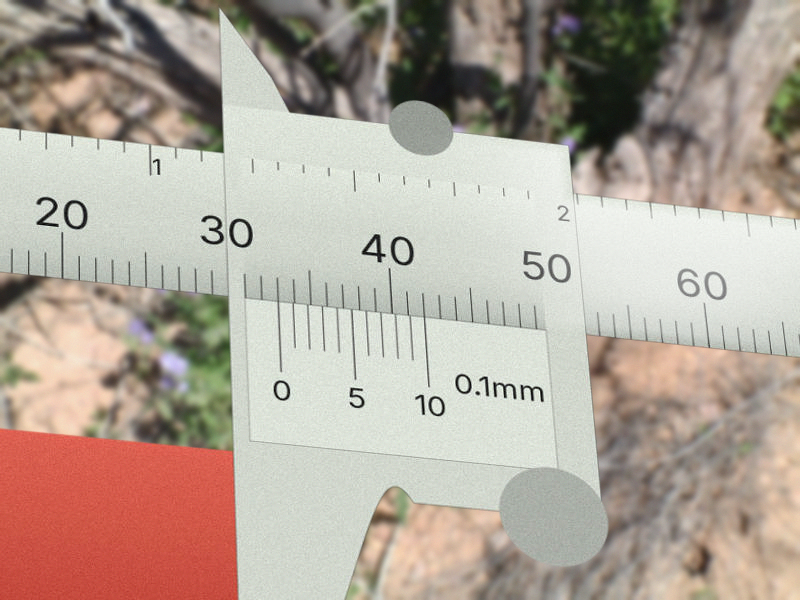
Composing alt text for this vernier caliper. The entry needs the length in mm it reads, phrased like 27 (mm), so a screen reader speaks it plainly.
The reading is 33.0 (mm)
